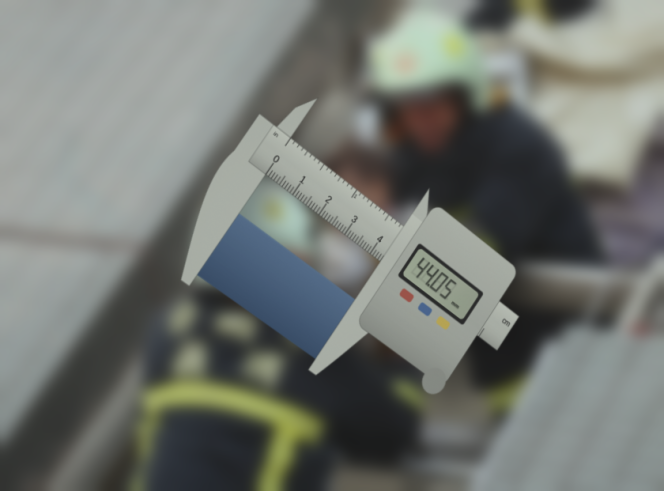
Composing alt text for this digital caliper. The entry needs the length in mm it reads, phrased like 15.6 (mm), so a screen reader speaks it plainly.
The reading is 44.05 (mm)
